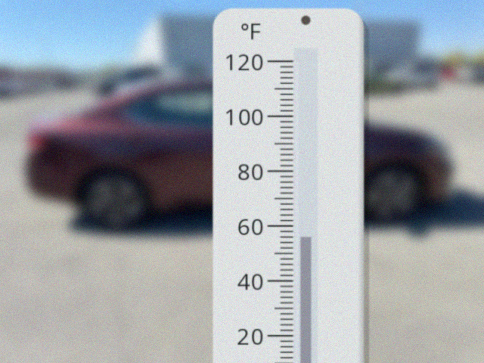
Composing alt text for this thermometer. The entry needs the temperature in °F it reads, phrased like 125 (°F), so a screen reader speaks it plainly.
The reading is 56 (°F)
